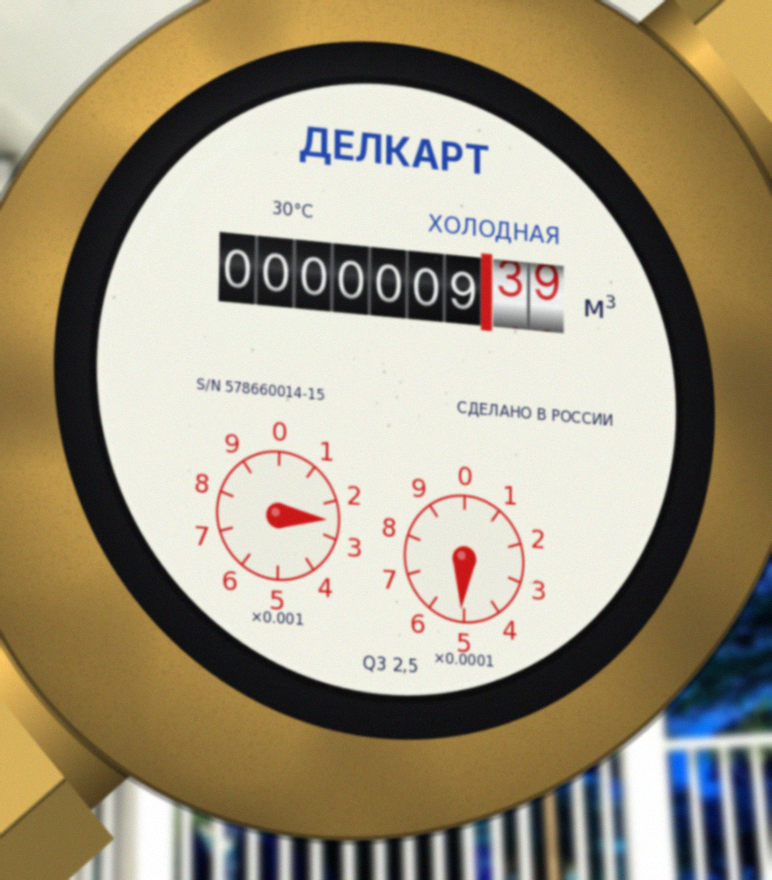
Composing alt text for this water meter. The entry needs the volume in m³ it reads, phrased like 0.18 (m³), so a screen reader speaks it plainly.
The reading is 9.3925 (m³)
